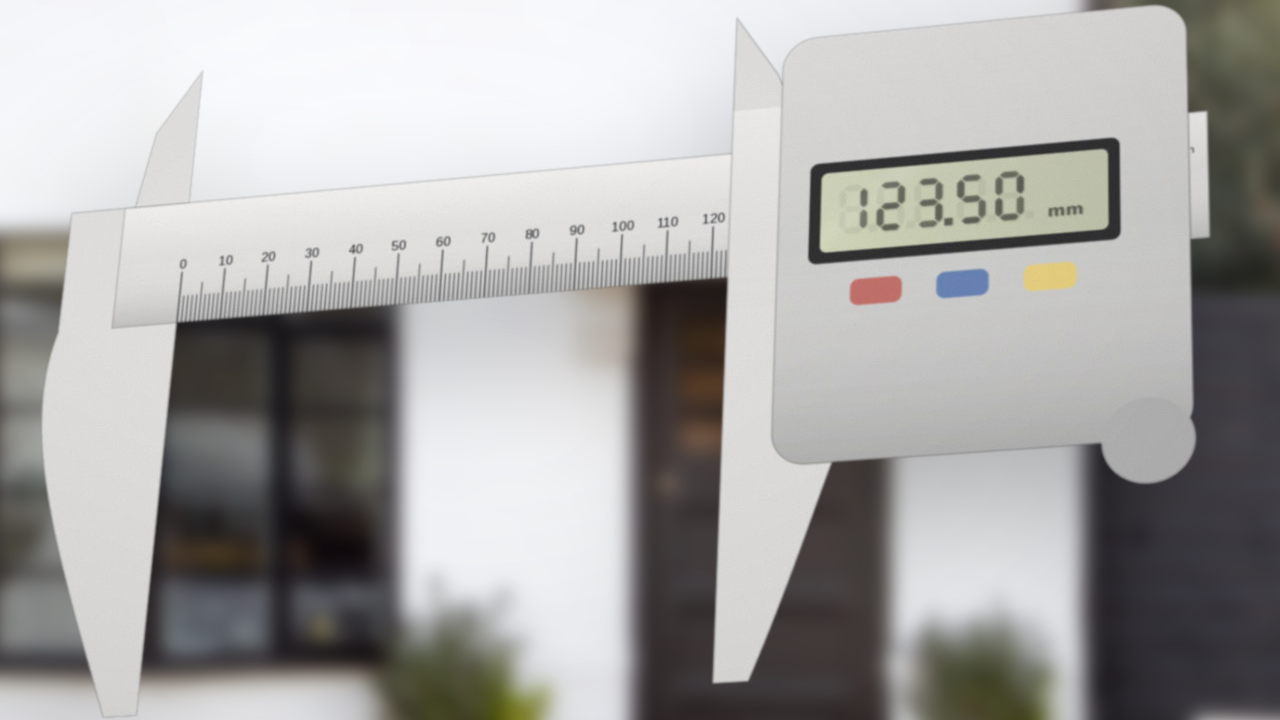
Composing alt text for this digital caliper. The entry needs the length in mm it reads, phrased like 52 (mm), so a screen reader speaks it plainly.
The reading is 123.50 (mm)
